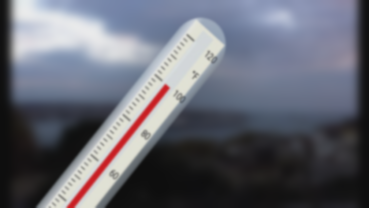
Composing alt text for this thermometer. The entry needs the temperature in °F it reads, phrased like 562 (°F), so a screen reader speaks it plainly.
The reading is 100 (°F)
